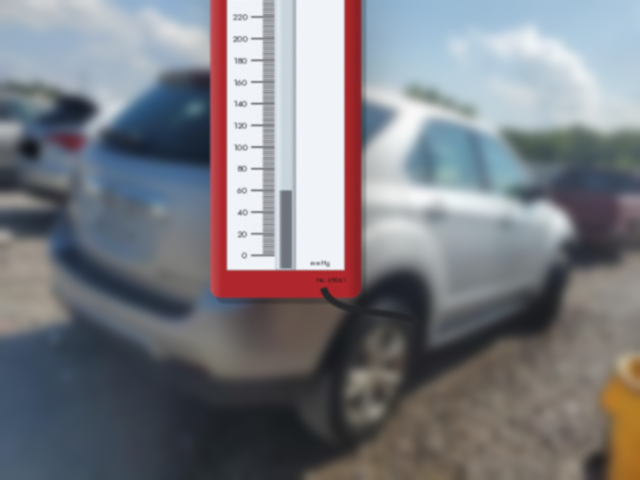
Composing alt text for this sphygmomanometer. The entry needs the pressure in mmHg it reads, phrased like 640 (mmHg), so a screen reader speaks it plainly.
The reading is 60 (mmHg)
